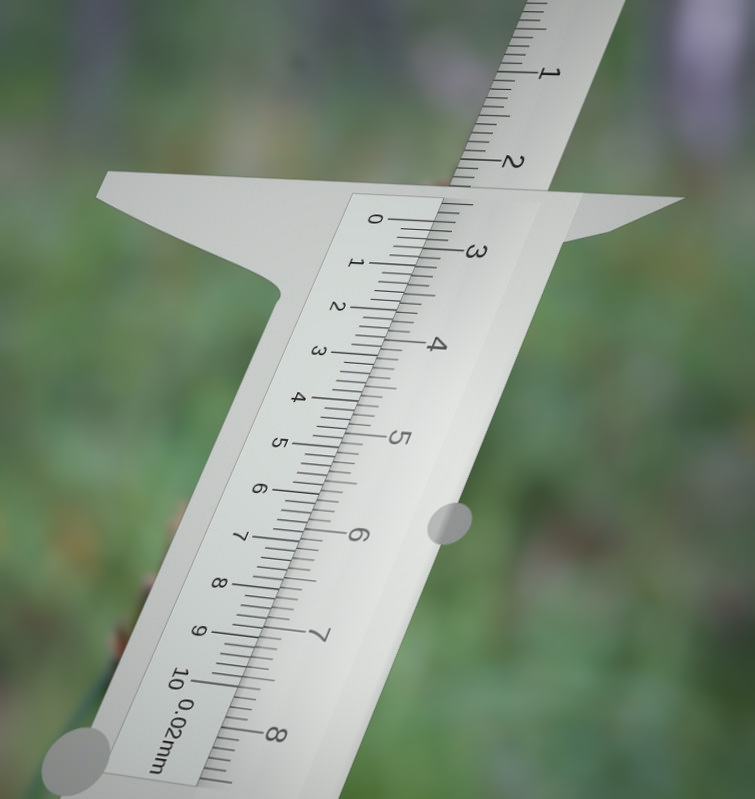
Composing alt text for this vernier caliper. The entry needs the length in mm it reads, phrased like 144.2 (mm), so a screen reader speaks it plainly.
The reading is 27.0 (mm)
